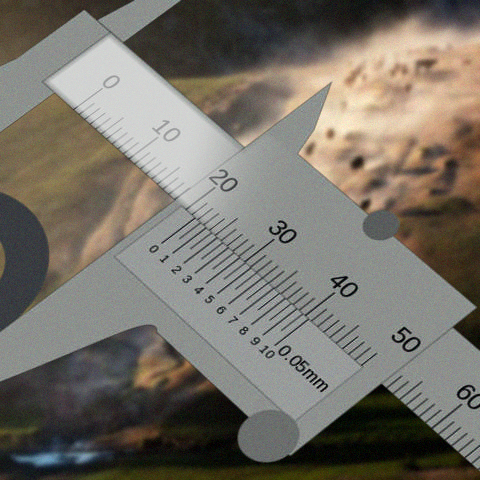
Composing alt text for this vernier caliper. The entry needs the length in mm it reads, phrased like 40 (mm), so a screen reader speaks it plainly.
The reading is 21.6 (mm)
